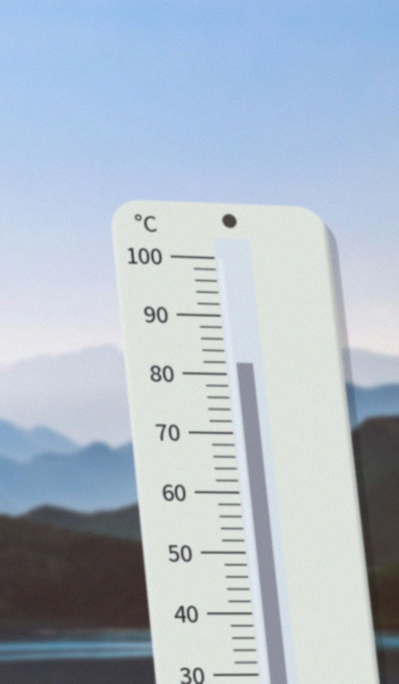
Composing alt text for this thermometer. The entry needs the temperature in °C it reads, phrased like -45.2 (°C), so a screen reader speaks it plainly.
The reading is 82 (°C)
